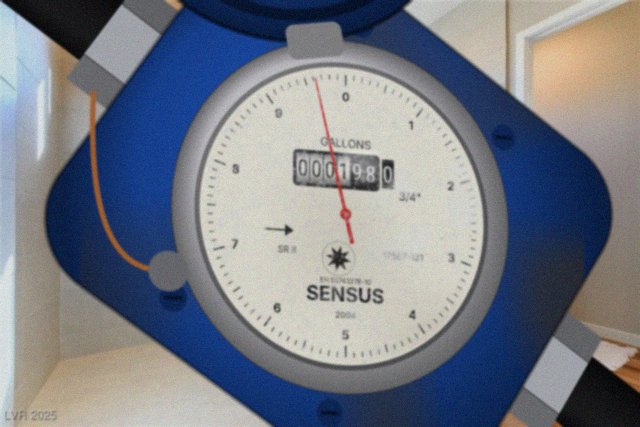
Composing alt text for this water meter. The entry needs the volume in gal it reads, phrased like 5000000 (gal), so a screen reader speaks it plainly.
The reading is 1979.6 (gal)
